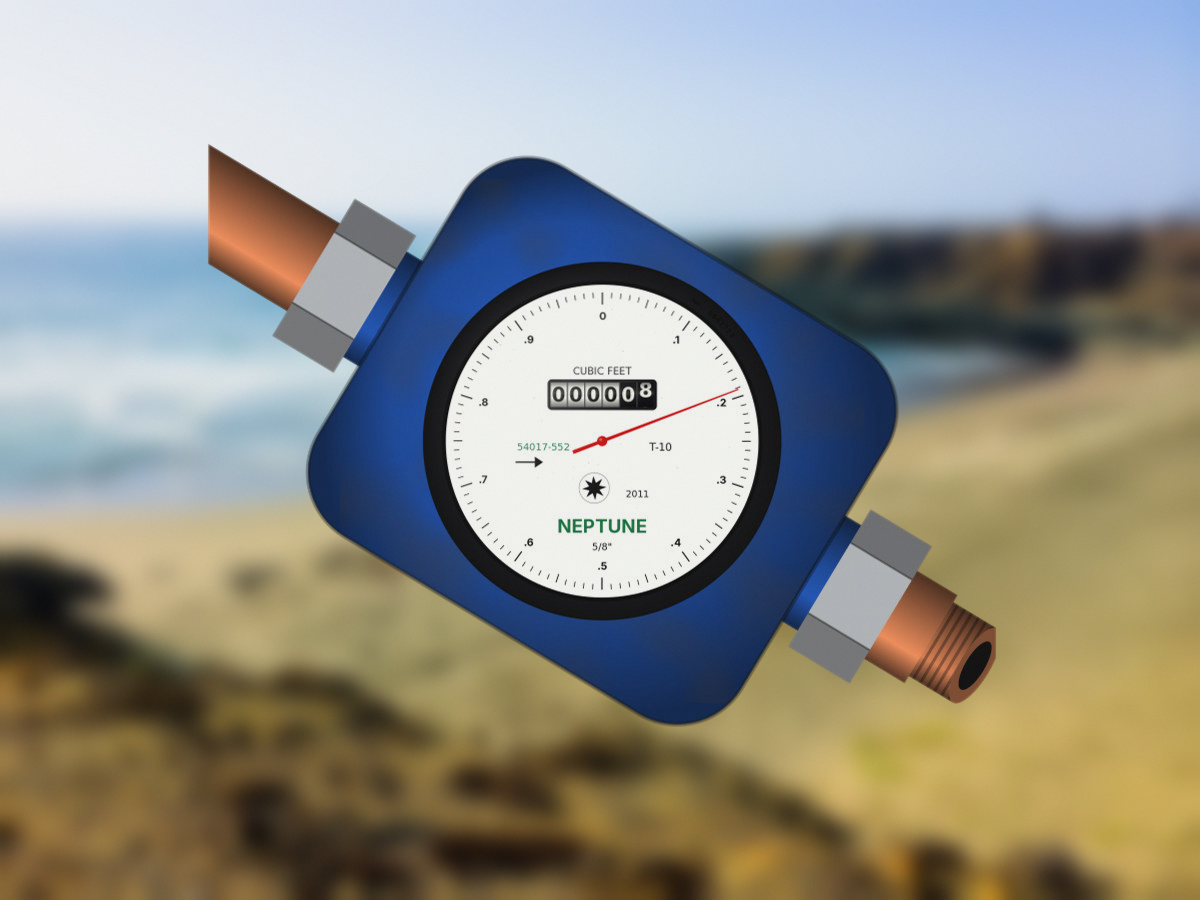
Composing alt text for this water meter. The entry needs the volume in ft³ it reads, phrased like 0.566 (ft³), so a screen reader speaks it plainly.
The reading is 8.19 (ft³)
